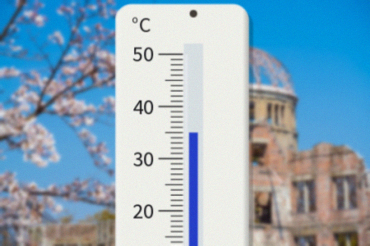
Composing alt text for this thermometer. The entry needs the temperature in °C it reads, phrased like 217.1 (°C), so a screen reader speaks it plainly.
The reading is 35 (°C)
